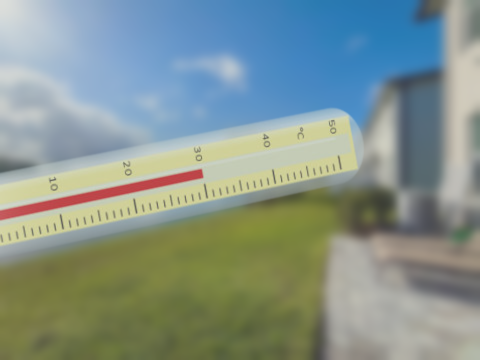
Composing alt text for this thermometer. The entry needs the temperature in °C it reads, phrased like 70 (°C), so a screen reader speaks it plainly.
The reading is 30 (°C)
